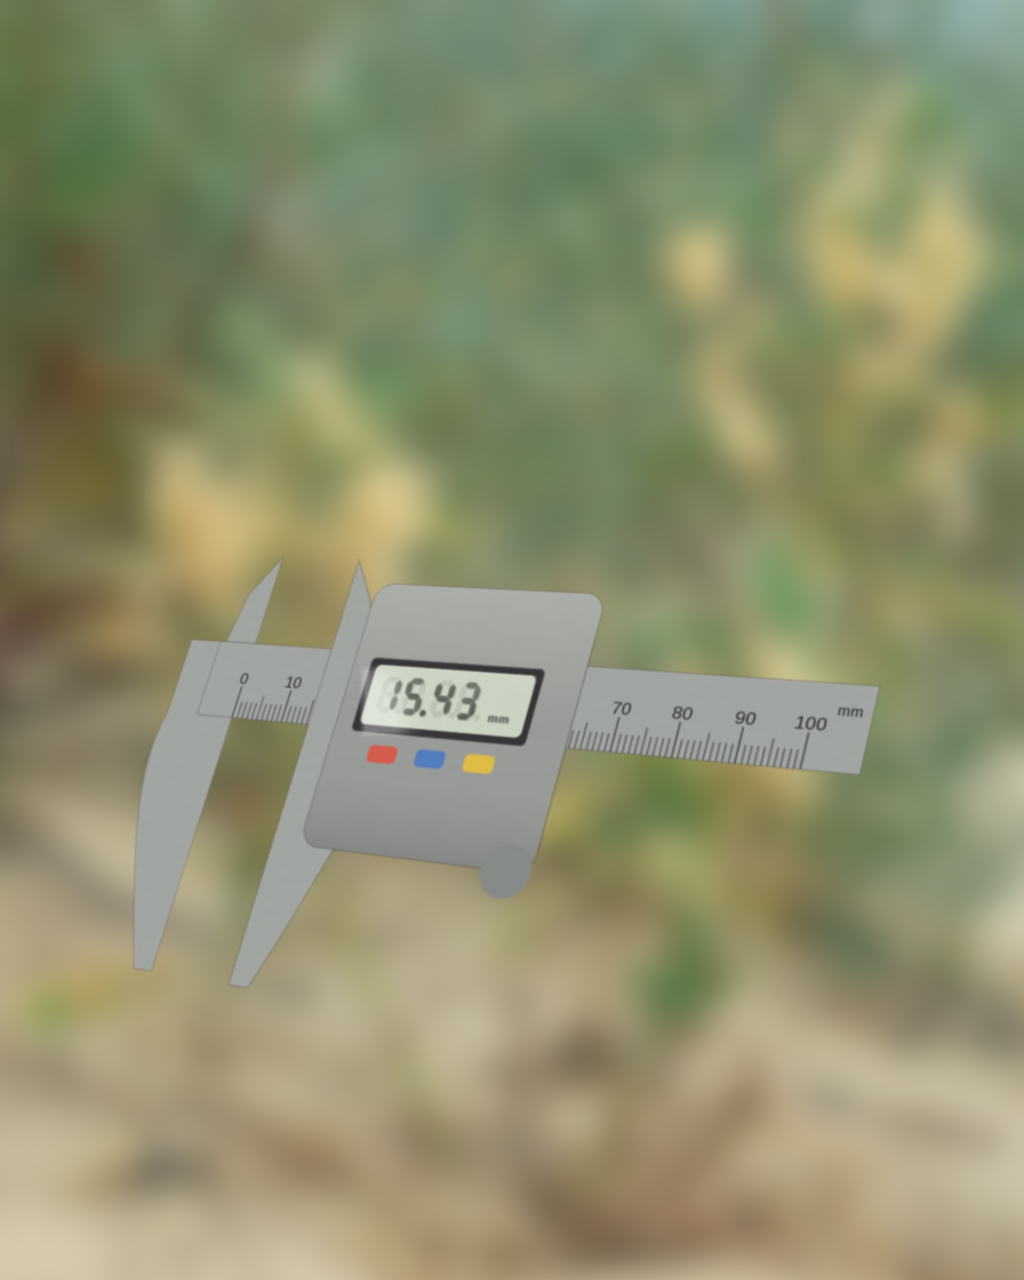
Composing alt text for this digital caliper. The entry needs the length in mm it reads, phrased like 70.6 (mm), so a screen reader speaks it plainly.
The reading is 15.43 (mm)
